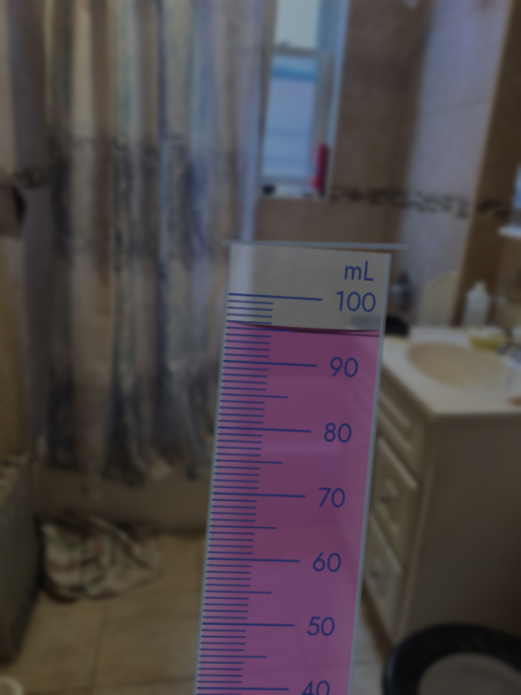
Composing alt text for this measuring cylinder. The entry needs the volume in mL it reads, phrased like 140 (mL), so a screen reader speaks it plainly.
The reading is 95 (mL)
